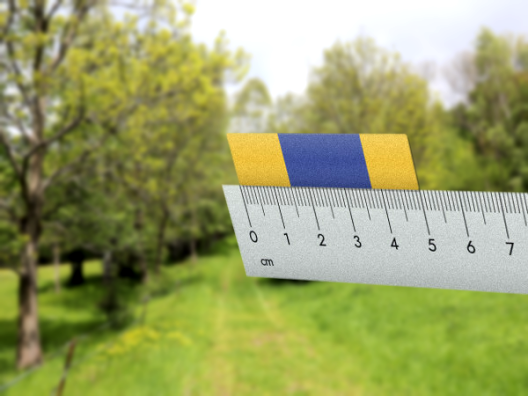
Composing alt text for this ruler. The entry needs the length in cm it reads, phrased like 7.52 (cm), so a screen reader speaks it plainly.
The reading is 5 (cm)
